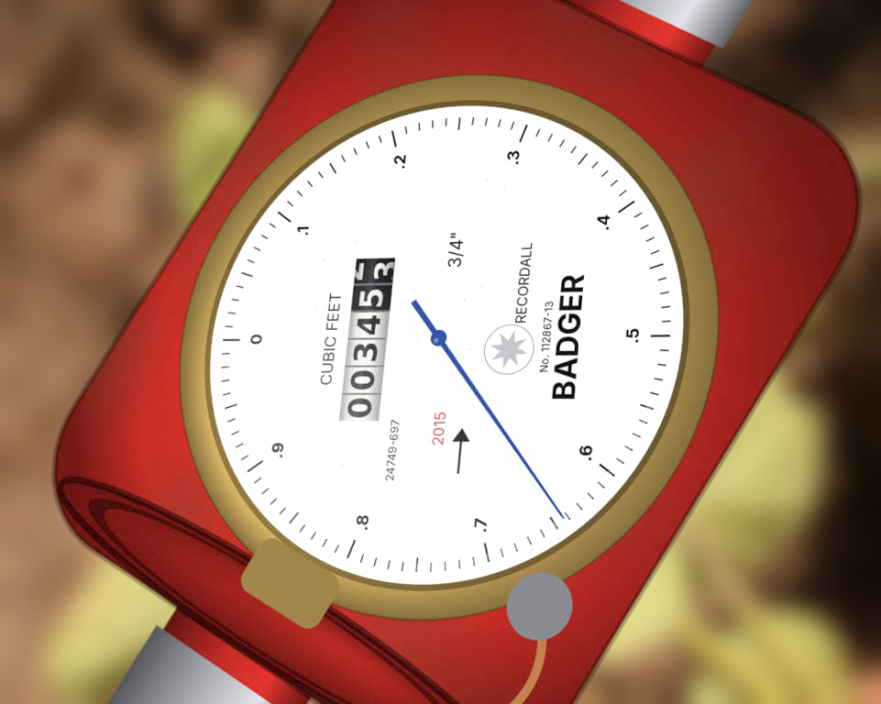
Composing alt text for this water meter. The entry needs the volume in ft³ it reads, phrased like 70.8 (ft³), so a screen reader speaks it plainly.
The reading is 3452.64 (ft³)
